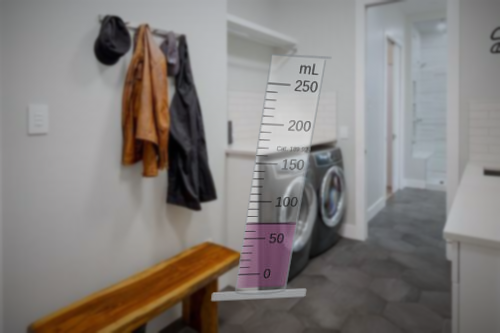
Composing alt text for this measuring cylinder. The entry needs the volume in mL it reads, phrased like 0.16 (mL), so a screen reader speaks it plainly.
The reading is 70 (mL)
